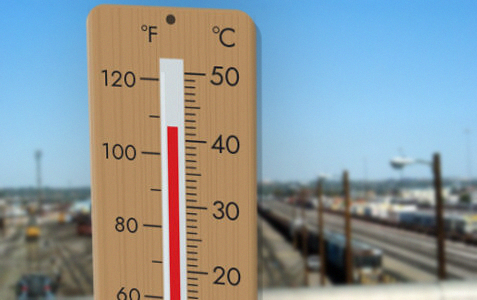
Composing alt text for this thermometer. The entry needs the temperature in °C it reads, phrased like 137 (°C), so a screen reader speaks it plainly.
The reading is 42 (°C)
